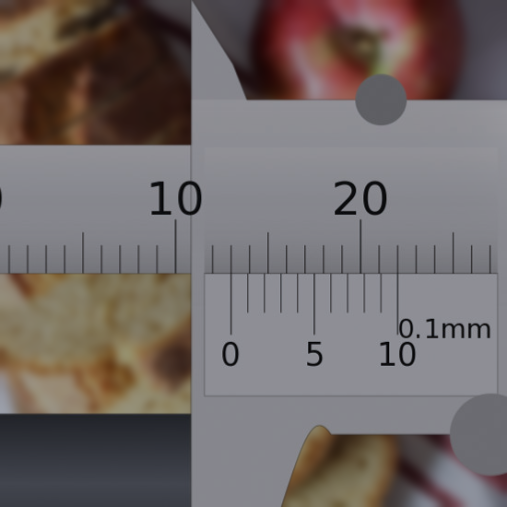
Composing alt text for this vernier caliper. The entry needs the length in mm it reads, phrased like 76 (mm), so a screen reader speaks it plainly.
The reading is 13.0 (mm)
